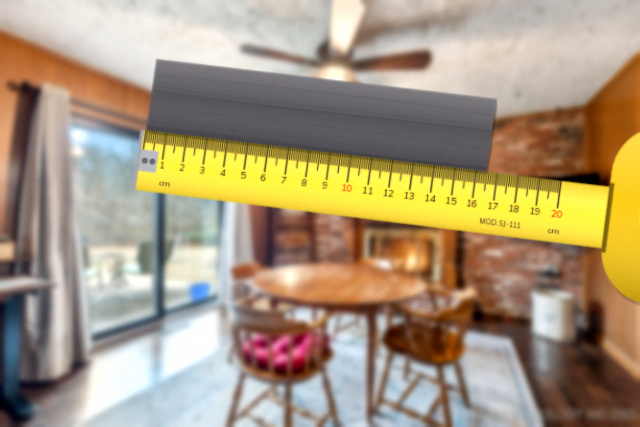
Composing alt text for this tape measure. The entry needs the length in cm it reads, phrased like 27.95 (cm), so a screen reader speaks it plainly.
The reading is 16.5 (cm)
